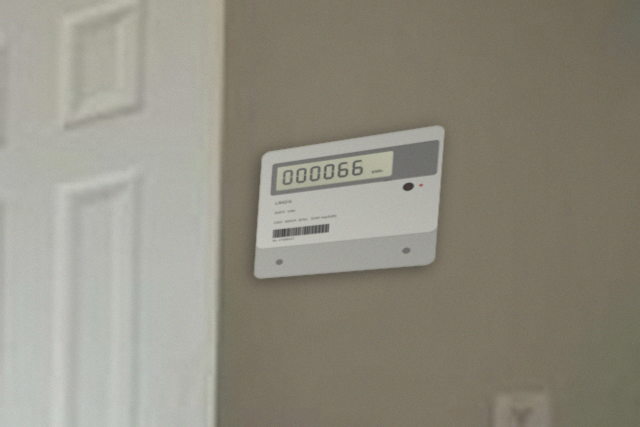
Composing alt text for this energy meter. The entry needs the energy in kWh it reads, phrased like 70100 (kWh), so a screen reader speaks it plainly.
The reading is 66 (kWh)
